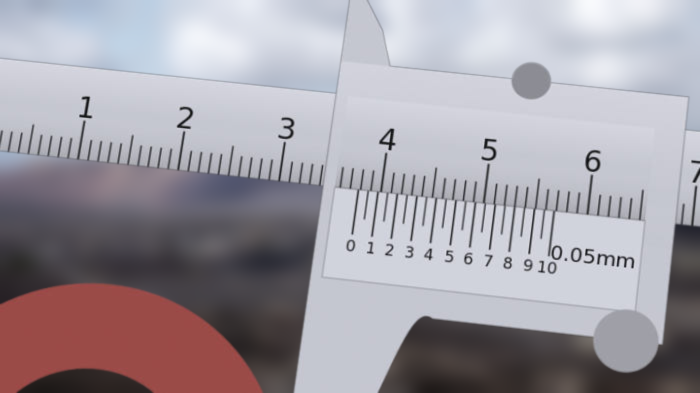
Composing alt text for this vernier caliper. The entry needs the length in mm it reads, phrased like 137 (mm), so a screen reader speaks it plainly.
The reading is 37.8 (mm)
